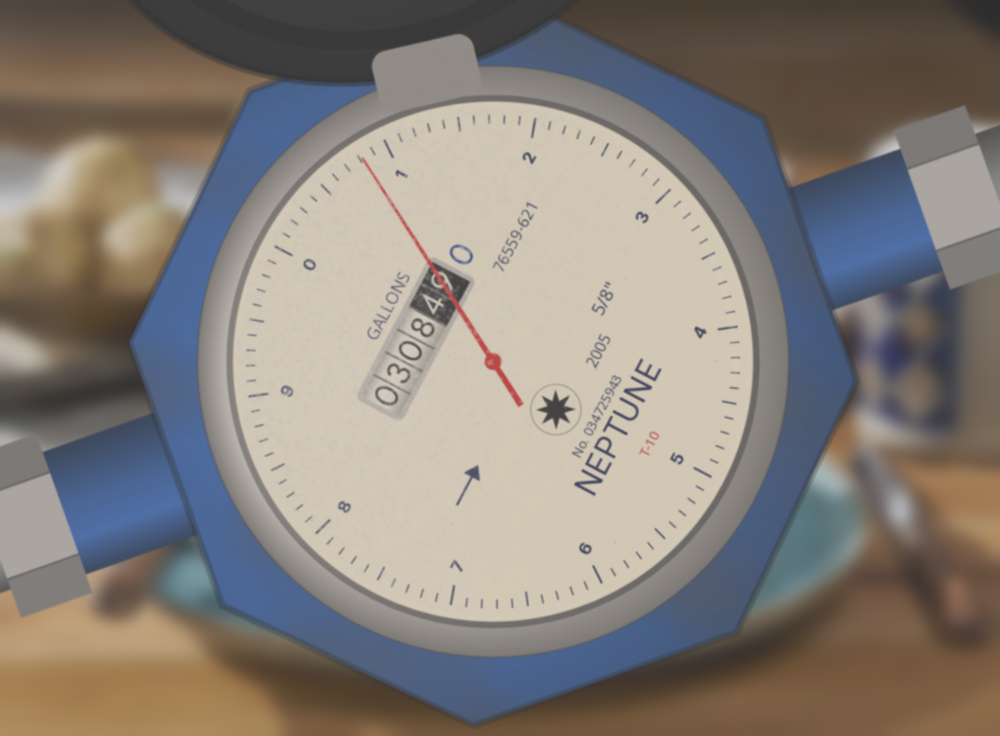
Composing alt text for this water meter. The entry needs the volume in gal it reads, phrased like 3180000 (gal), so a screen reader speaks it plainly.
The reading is 308490.8 (gal)
